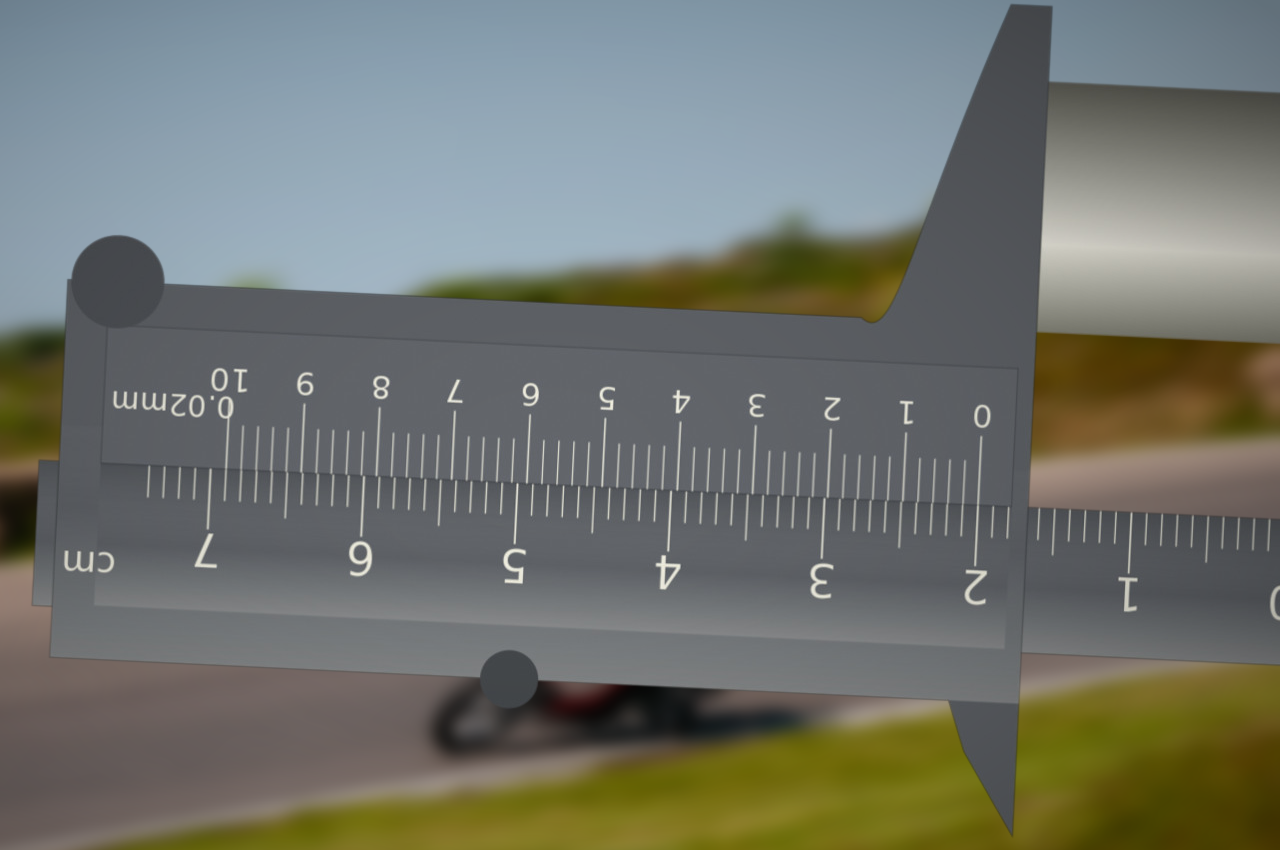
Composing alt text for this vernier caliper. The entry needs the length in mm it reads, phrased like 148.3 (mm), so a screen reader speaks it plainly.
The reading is 20.0 (mm)
